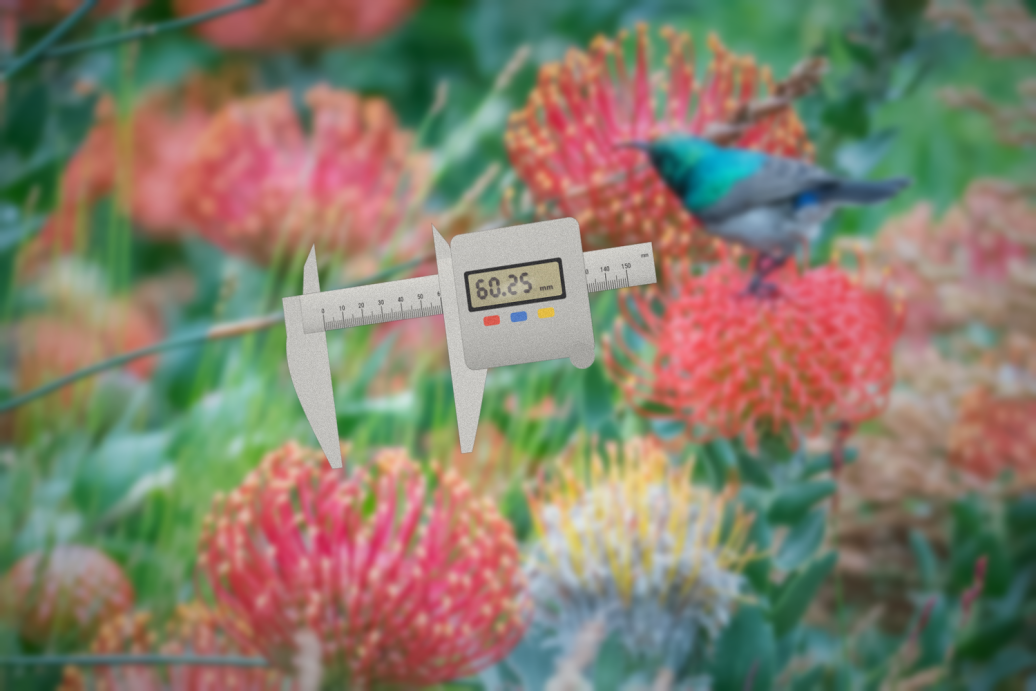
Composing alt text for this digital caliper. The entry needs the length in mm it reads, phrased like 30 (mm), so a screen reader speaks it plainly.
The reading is 60.25 (mm)
